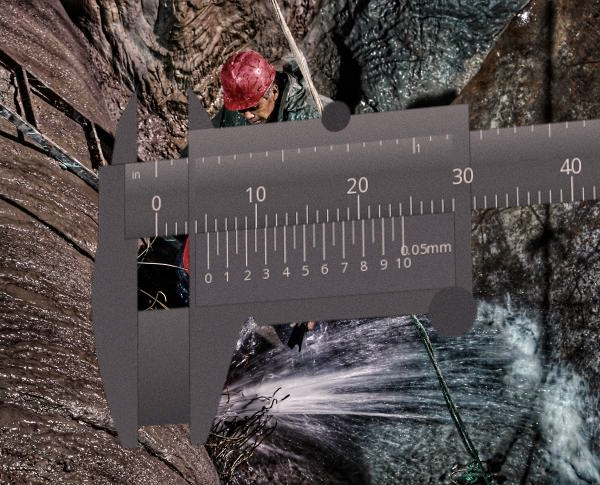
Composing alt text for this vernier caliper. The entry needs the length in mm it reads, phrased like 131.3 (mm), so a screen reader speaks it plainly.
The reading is 5.2 (mm)
